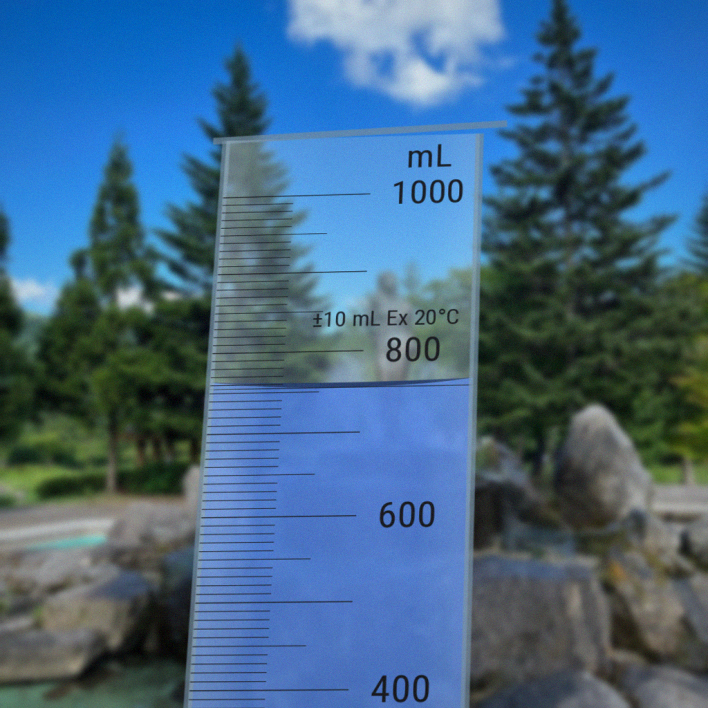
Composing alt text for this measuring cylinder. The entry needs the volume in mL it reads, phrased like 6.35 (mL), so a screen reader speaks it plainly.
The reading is 755 (mL)
